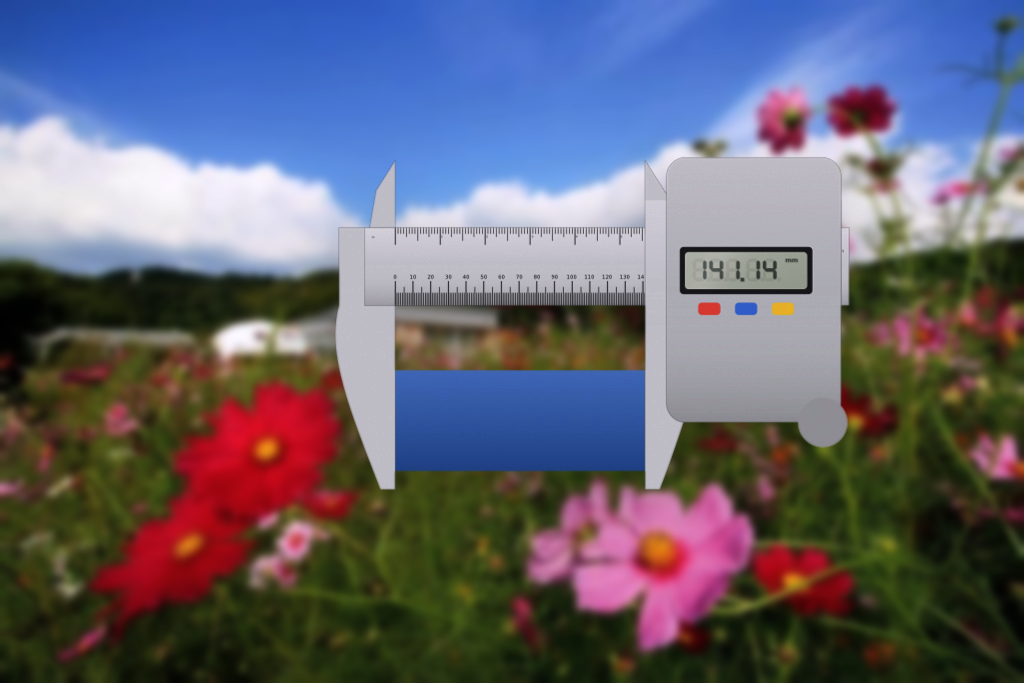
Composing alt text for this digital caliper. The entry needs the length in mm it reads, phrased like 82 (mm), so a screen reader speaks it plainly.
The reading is 141.14 (mm)
